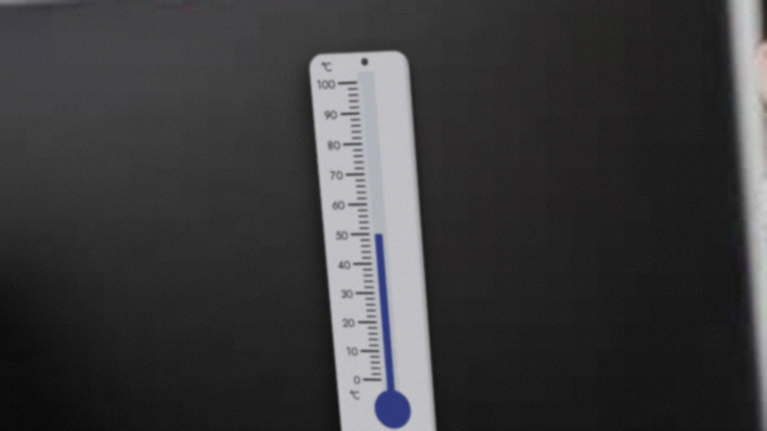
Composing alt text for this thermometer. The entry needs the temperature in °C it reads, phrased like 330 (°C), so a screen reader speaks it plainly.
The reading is 50 (°C)
